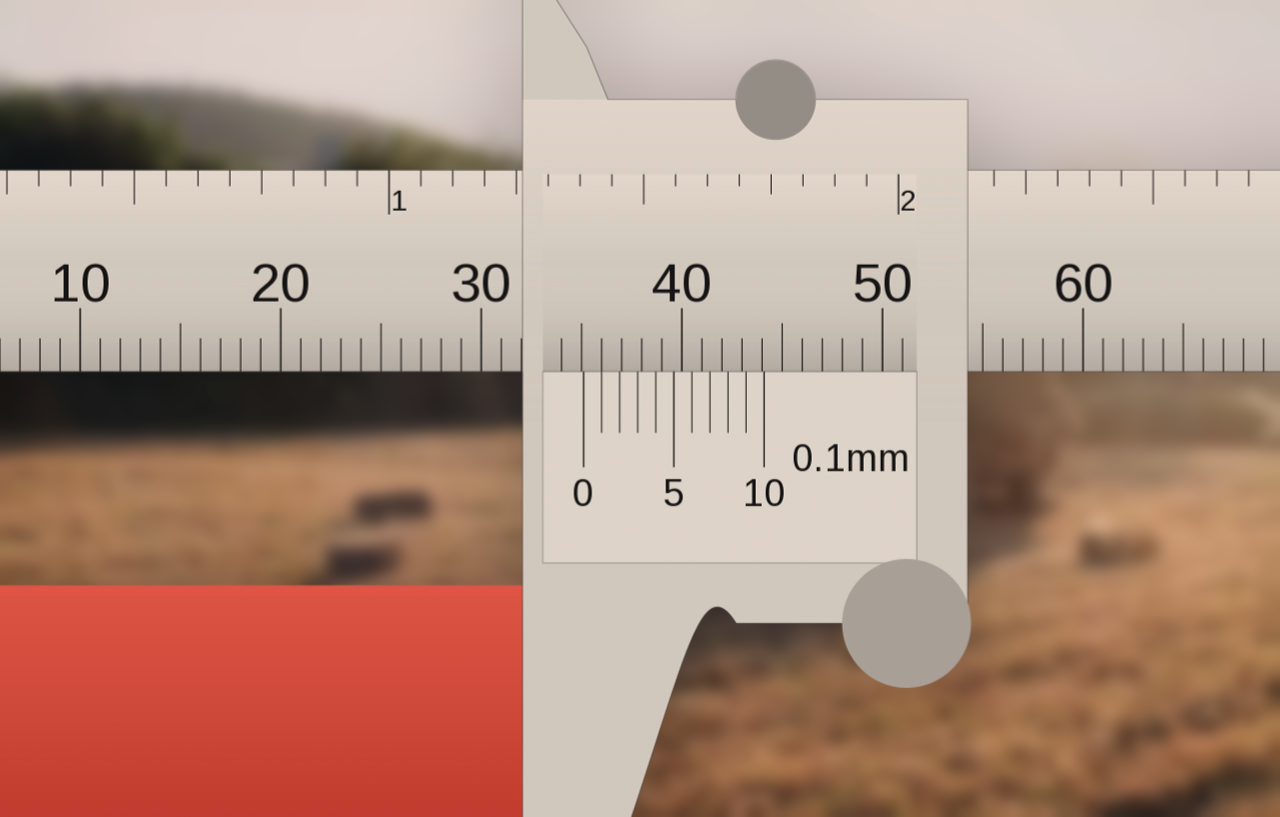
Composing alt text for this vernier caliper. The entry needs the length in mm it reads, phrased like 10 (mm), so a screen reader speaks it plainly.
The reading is 35.1 (mm)
